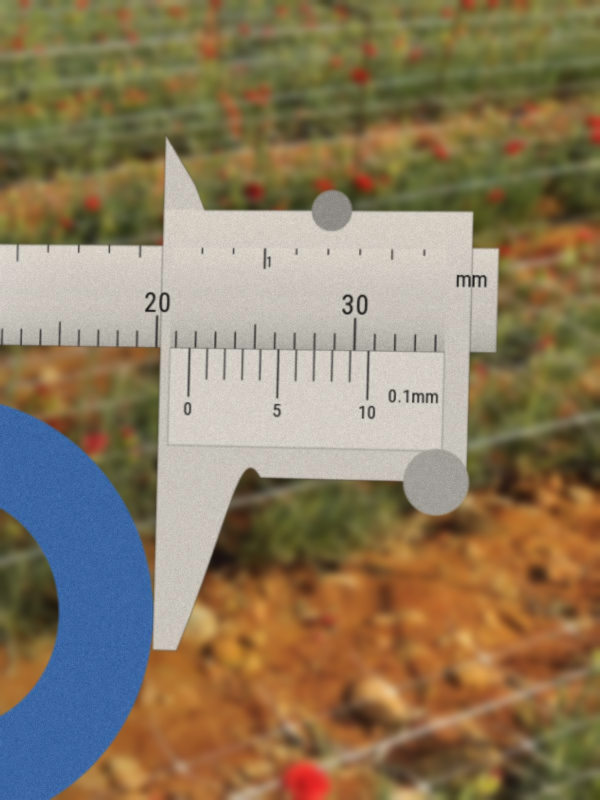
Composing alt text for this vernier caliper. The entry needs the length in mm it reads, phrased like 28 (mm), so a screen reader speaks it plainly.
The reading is 21.7 (mm)
